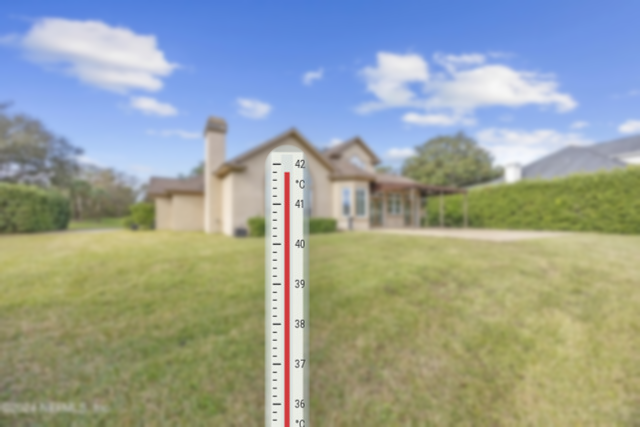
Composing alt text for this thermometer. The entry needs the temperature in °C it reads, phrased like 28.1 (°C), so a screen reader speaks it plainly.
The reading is 41.8 (°C)
